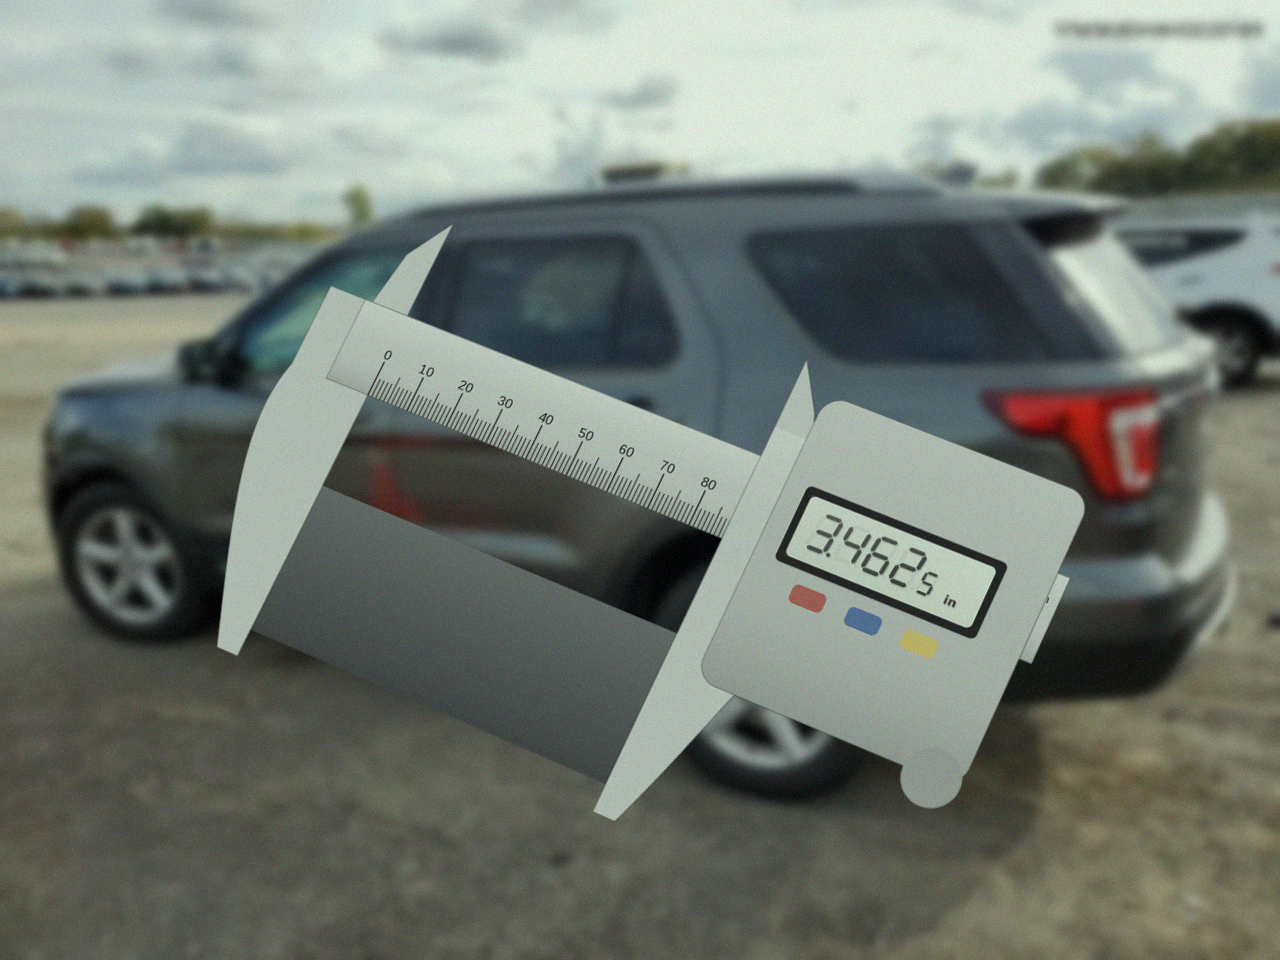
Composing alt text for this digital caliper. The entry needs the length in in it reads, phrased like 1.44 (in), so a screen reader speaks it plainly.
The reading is 3.4625 (in)
